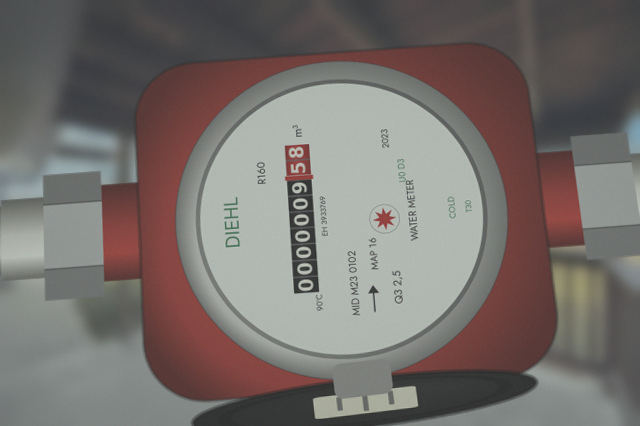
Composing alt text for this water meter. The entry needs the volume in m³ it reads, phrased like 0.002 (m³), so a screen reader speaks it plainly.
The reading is 9.58 (m³)
